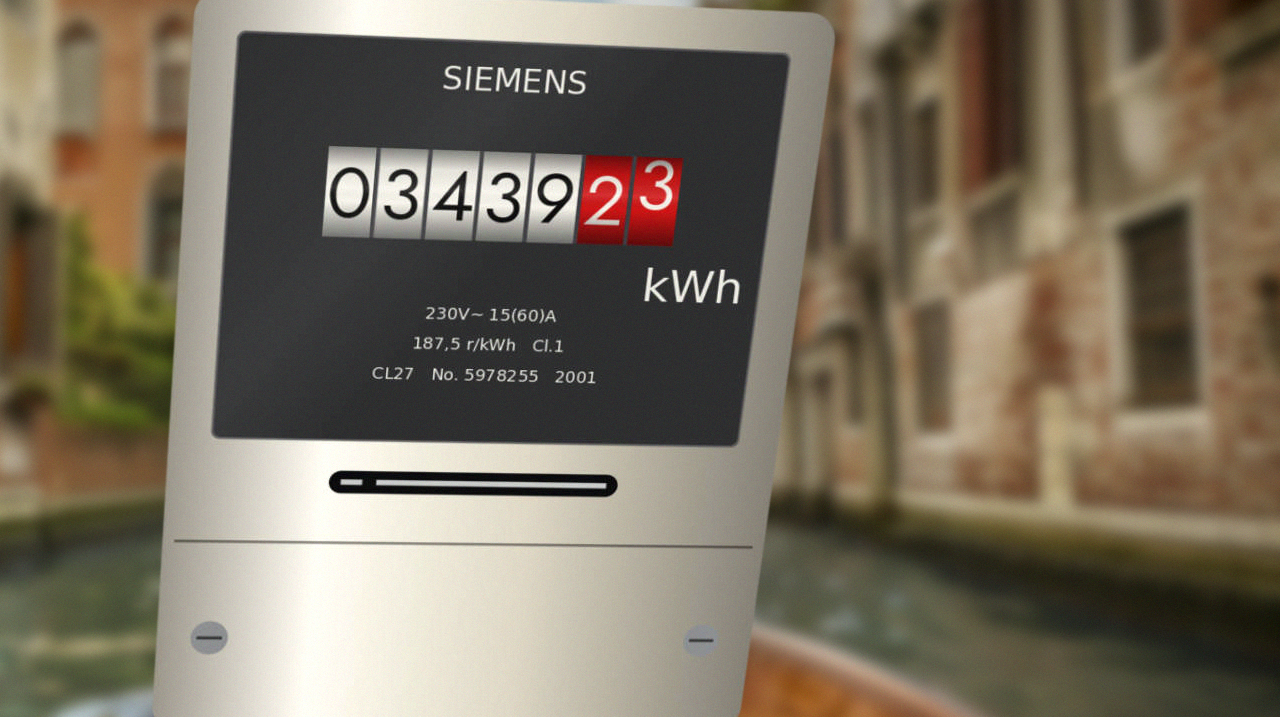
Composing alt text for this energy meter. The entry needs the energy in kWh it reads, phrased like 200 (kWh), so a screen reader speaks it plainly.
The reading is 3439.23 (kWh)
